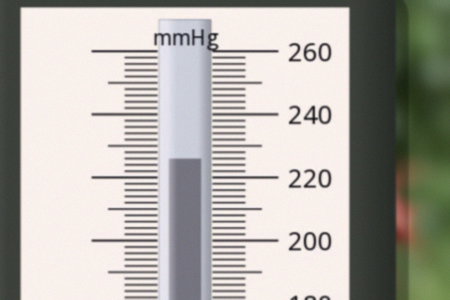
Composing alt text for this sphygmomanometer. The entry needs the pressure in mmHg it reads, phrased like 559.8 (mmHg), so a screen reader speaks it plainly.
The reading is 226 (mmHg)
